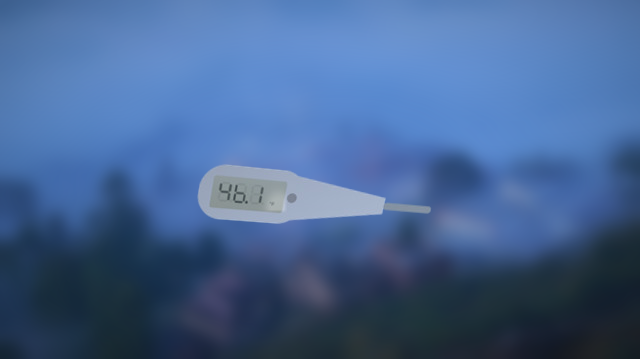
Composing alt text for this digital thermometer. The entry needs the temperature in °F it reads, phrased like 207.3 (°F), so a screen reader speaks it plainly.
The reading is 46.1 (°F)
